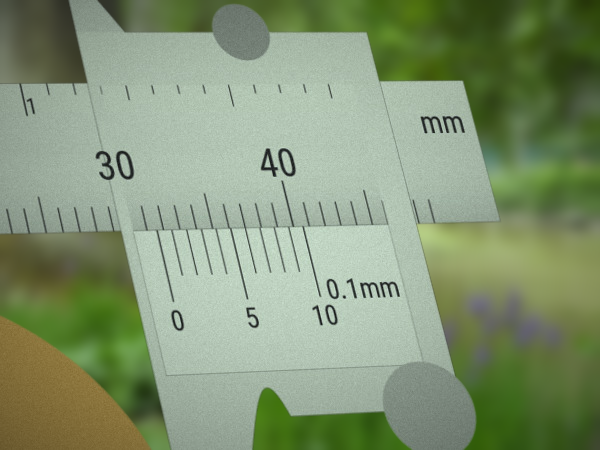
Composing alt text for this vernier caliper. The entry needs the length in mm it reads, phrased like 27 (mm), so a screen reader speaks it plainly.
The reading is 31.6 (mm)
